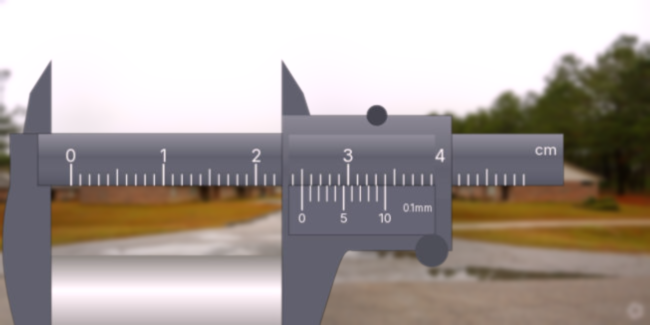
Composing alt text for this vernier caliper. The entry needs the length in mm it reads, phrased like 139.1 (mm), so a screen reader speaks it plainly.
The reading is 25.0 (mm)
